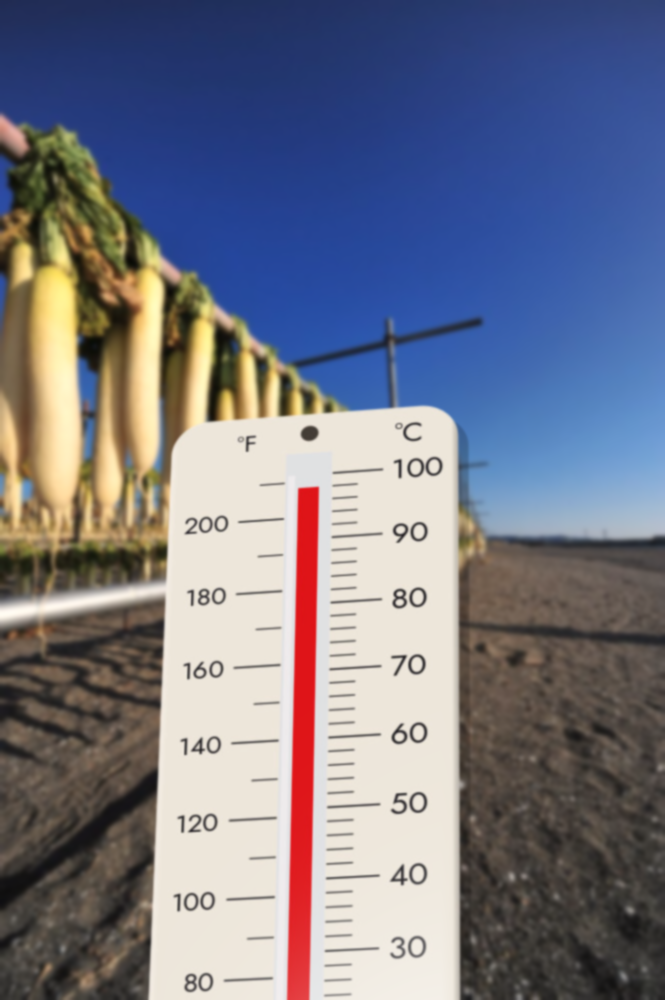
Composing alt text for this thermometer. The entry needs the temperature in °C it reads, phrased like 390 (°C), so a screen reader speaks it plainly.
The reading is 98 (°C)
